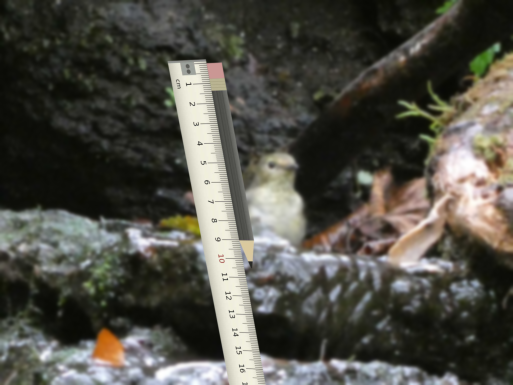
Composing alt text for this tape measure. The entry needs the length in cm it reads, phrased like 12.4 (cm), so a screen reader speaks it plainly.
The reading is 10.5 (cm)
